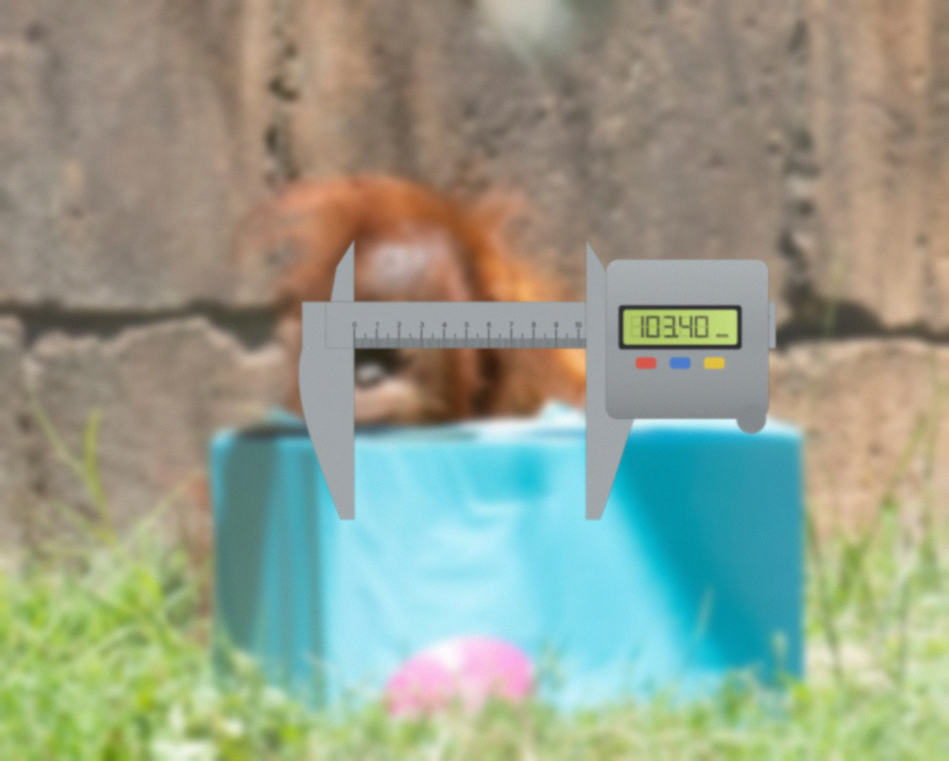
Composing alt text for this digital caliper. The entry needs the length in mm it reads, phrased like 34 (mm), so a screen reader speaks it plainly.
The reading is 103.40 (mm)
